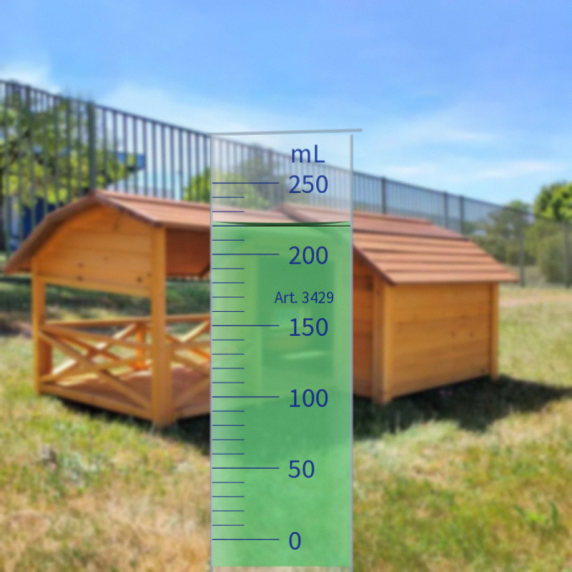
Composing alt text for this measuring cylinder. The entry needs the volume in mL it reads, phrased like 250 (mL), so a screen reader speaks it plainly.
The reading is 220 (mL)
